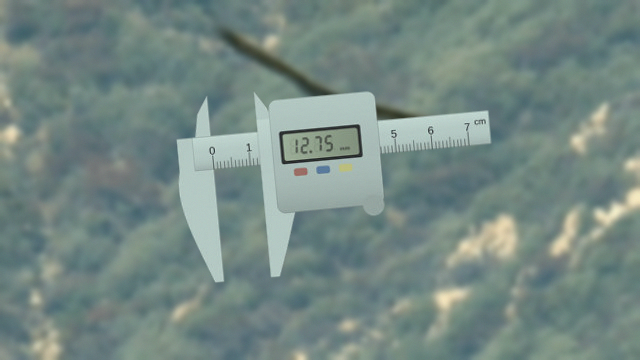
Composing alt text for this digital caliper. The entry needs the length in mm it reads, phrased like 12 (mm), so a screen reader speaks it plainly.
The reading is 12.75 (mm)
